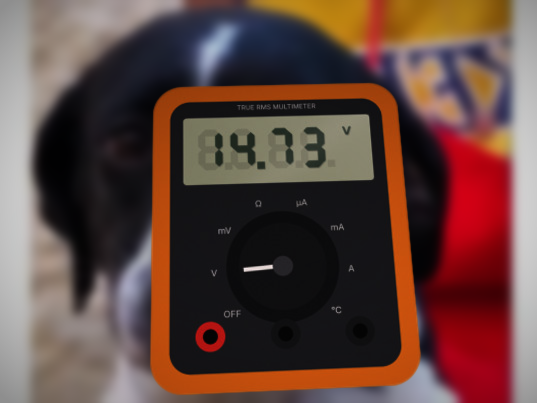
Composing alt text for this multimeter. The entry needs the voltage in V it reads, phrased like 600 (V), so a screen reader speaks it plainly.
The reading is 14.73 (V)
